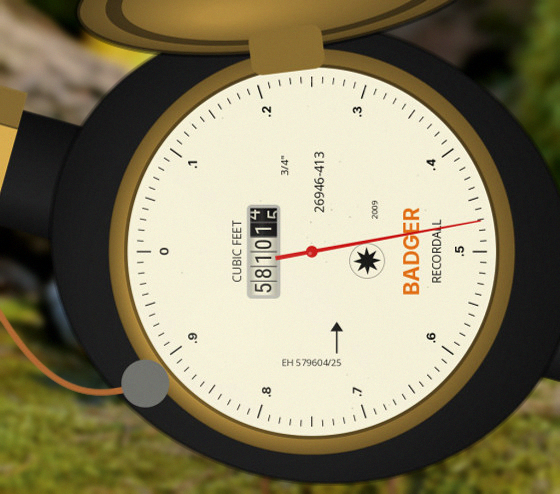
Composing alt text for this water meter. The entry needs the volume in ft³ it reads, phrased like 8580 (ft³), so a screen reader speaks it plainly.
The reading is 581014.47 (ft³)
